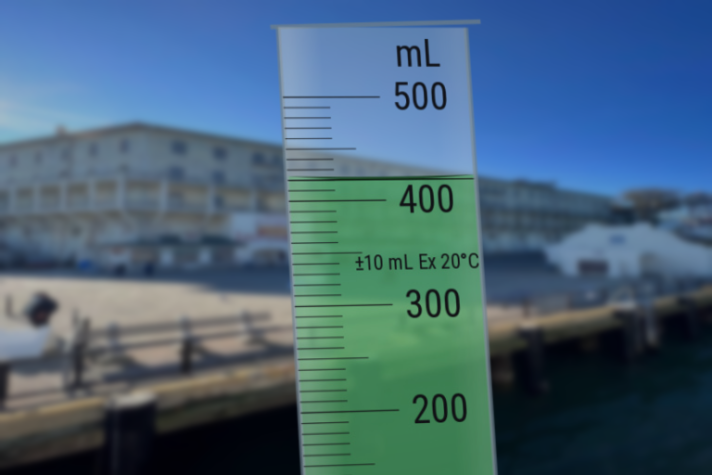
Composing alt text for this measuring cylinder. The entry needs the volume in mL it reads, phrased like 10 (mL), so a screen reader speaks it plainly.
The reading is 420 (mL)
